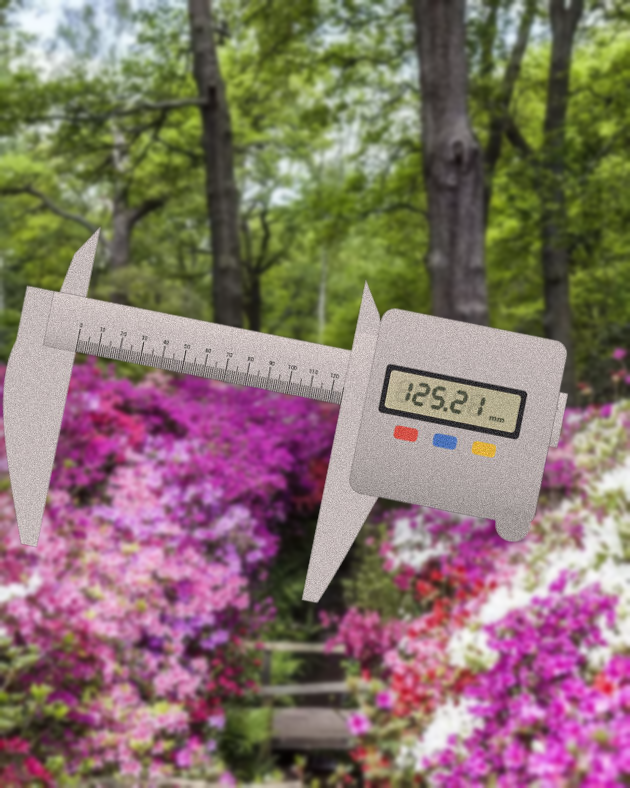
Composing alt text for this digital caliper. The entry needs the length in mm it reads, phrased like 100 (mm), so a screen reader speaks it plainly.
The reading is 125.21 (mm)
